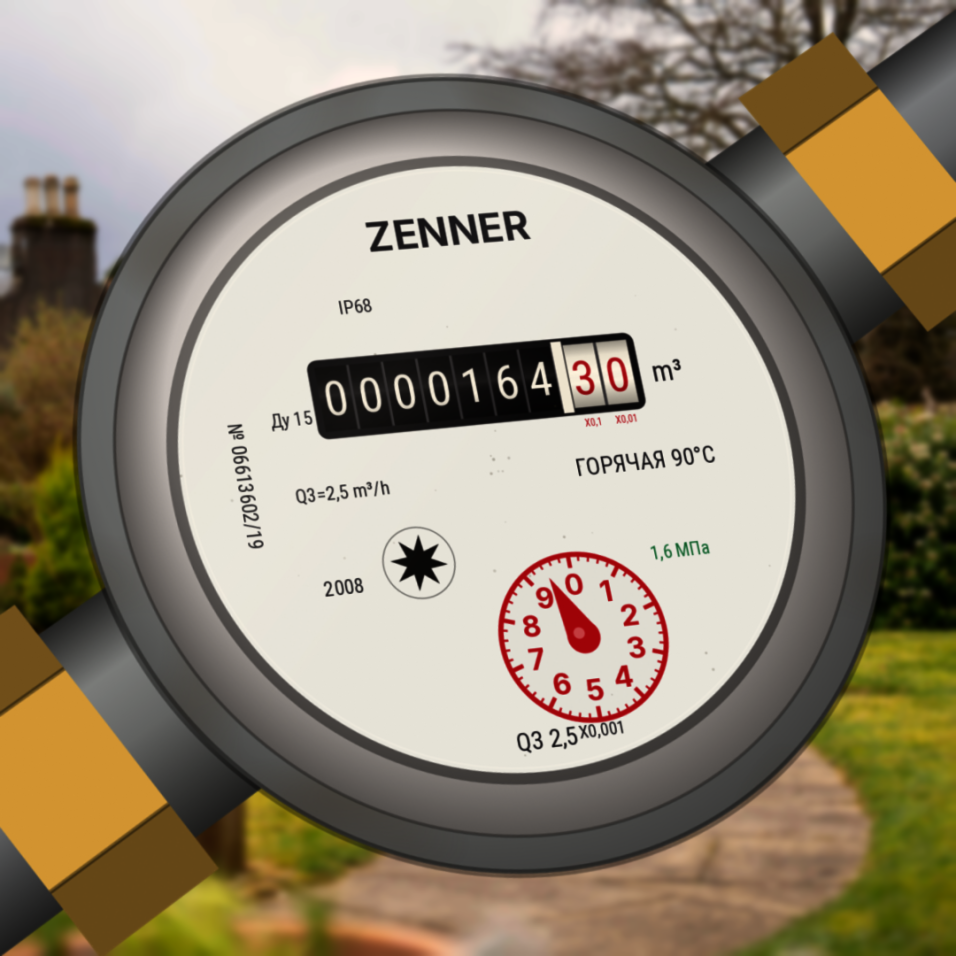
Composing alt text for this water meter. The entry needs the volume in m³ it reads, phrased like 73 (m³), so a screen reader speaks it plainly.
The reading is 164.299 (m³)
